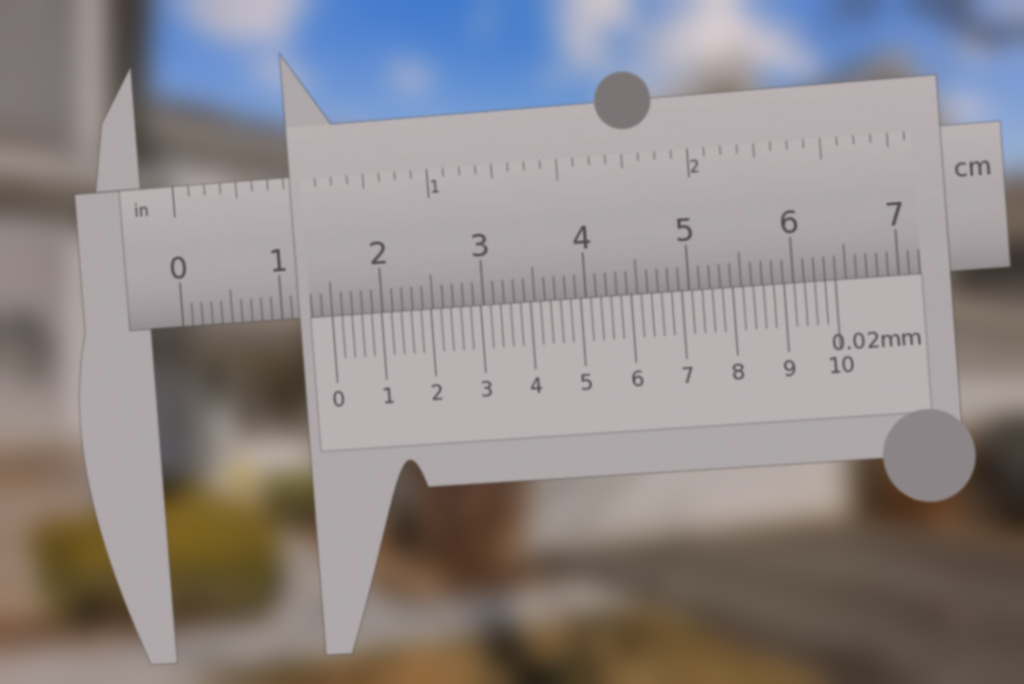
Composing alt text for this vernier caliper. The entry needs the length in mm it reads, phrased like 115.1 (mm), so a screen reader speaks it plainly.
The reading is 15.0 (mm)
